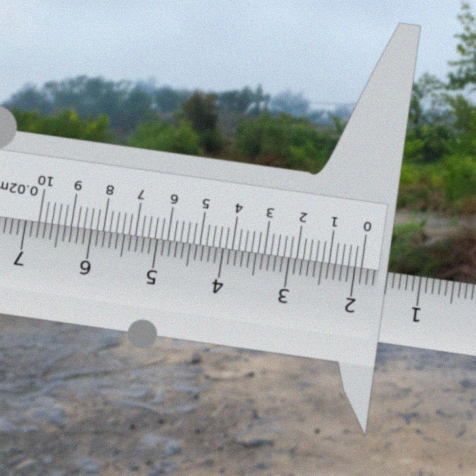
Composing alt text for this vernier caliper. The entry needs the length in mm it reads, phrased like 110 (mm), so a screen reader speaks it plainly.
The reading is 19.0 (mm)
